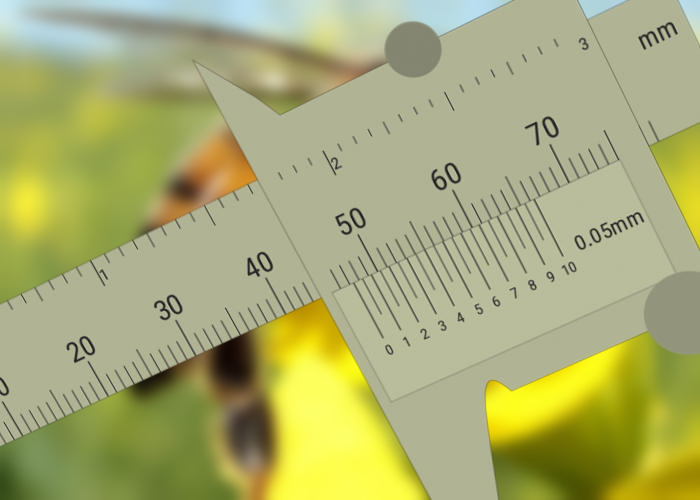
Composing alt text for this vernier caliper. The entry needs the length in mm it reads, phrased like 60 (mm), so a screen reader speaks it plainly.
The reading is 47.4 (mm)
